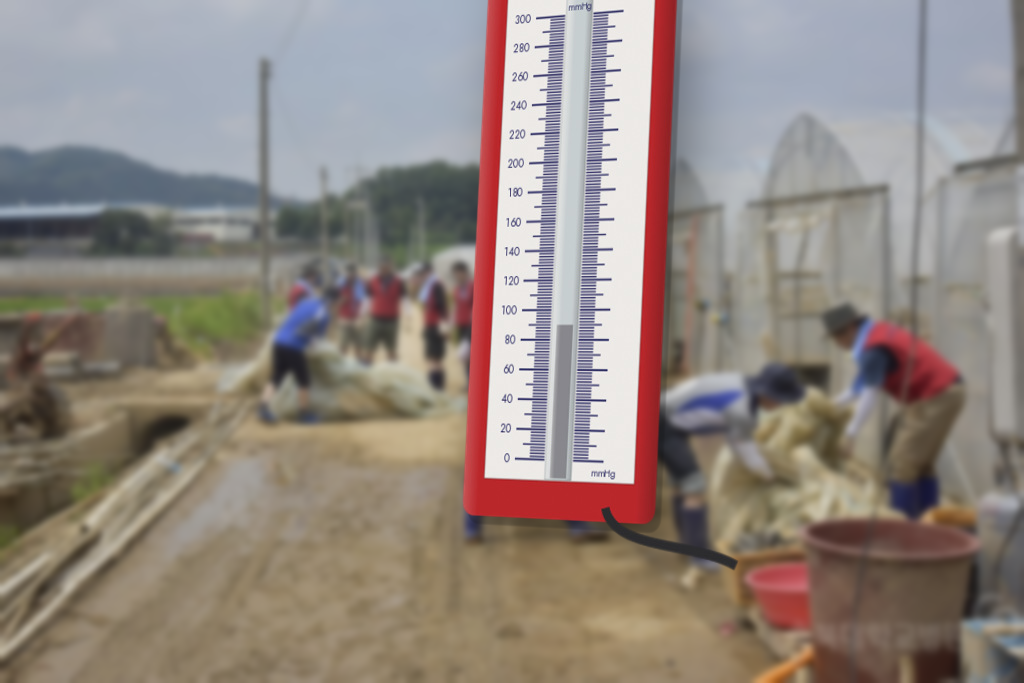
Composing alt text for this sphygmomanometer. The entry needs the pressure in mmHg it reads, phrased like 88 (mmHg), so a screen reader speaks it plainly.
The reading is 90 (mmHg)
